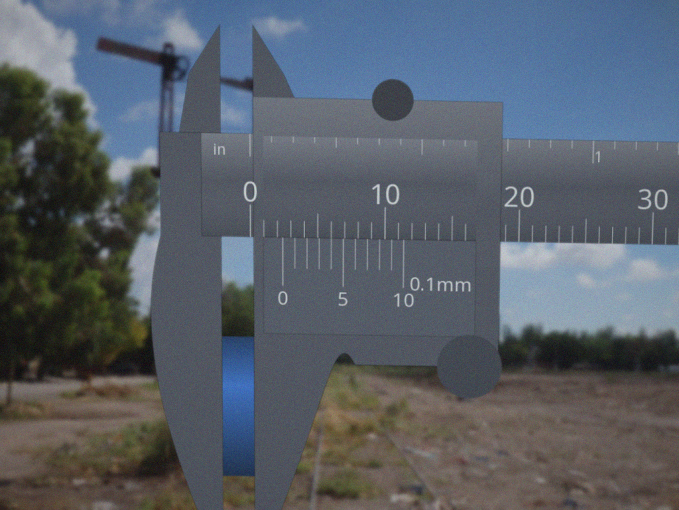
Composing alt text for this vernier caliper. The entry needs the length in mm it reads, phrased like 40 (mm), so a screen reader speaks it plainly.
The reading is 2.4 (mm)
